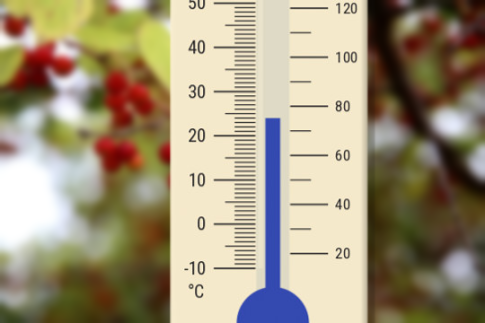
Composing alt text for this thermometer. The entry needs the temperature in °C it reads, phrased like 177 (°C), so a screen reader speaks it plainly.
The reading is 24 (°C)
